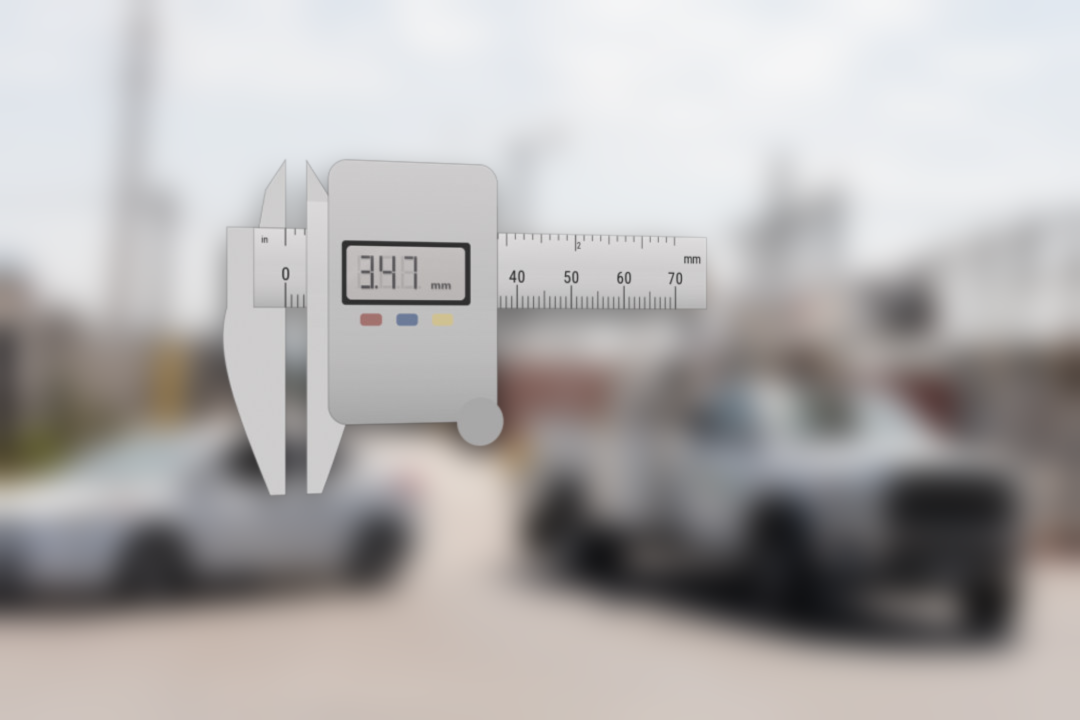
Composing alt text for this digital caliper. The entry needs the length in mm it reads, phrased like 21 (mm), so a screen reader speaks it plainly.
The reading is 3.47 (mm)
